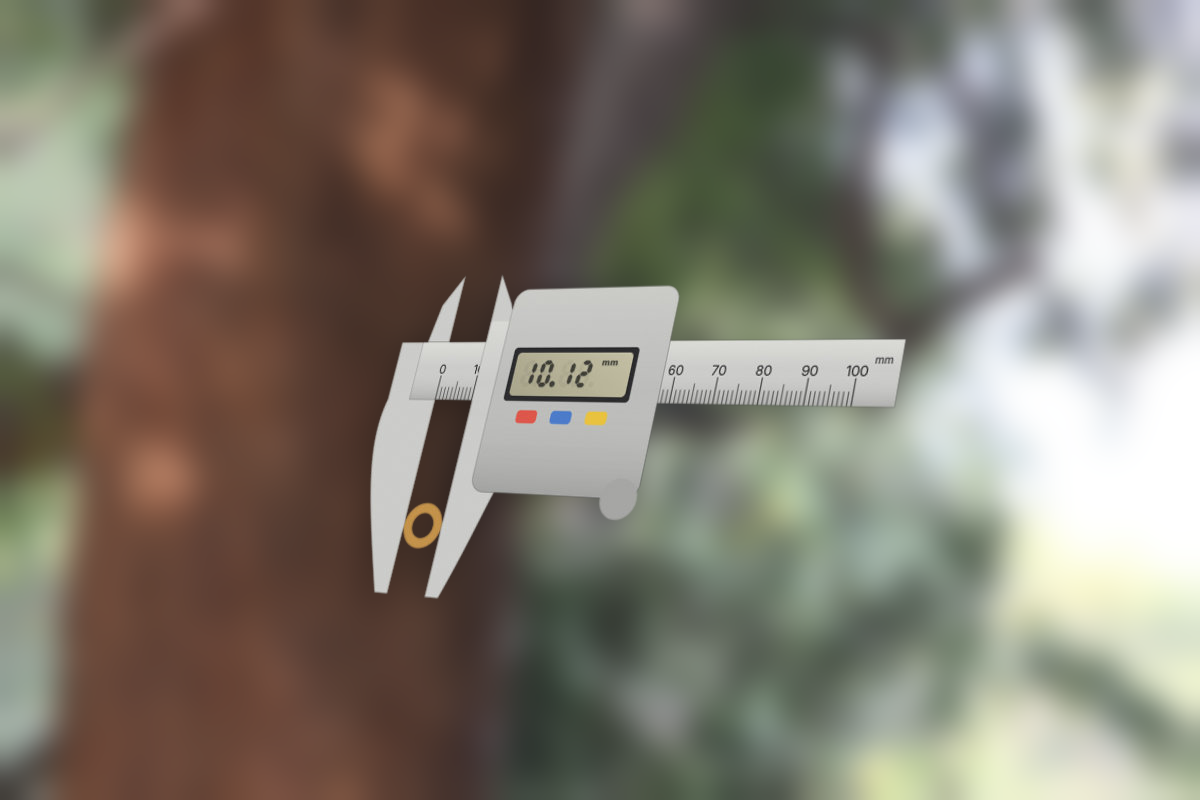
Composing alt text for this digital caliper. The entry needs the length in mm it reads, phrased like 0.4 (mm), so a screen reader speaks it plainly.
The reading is 10.12 (mm)
